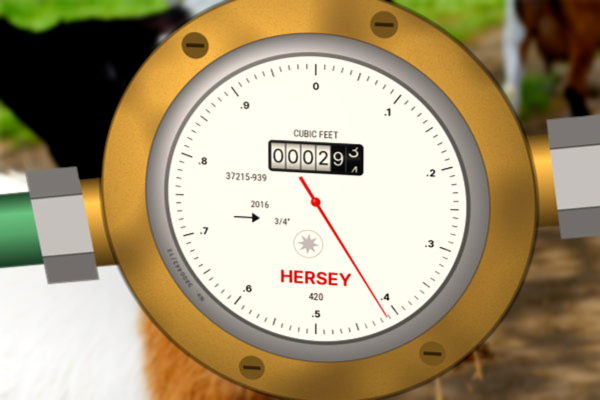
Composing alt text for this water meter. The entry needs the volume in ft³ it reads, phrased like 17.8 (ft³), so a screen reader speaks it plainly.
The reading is 293.41 (ft³)
